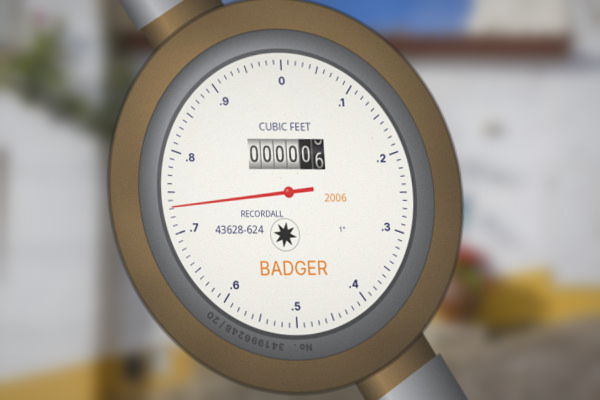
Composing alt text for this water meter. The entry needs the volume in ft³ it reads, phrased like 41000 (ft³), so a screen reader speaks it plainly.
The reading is 5.73 (ft³)
